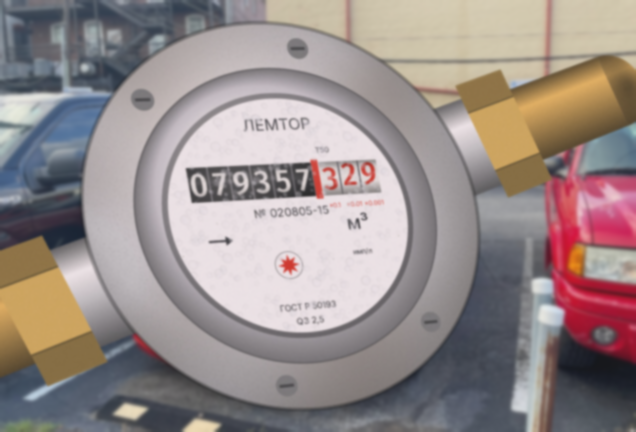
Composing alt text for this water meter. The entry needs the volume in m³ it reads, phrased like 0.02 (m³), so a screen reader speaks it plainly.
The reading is 79357.329 (m³)
